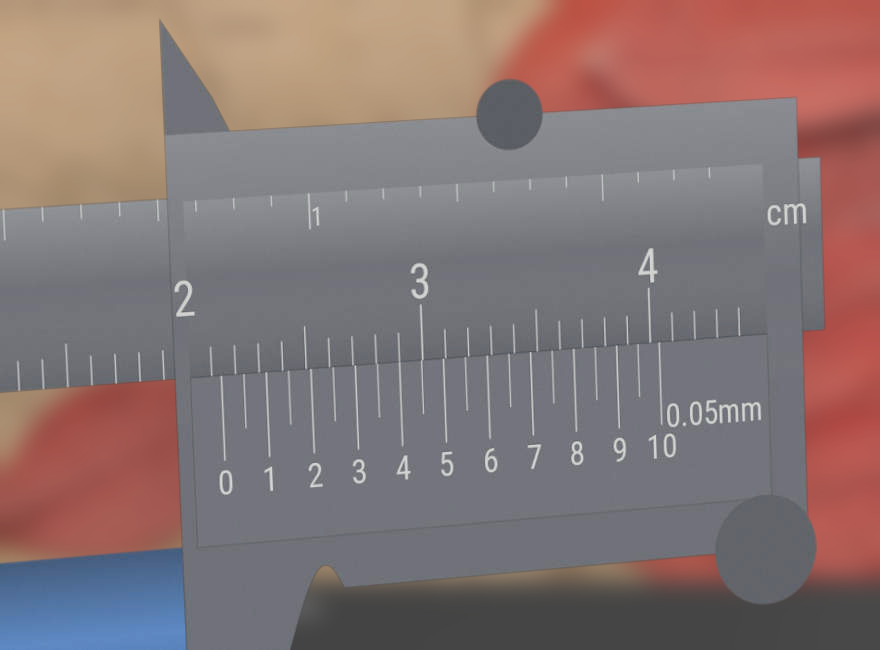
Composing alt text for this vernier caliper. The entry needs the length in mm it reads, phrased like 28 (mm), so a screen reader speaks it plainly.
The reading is 21.4 (mm)
